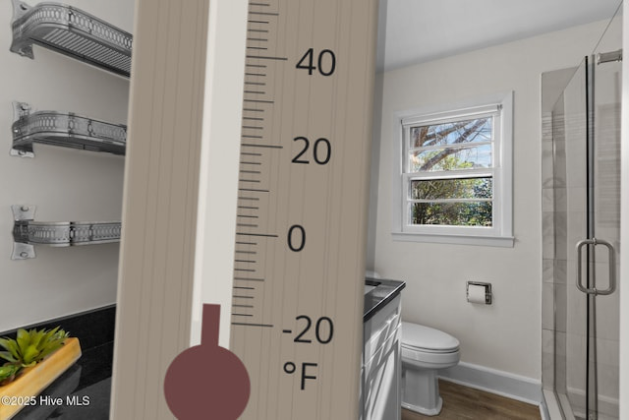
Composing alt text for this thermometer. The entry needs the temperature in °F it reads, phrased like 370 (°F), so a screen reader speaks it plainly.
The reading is -16 (°F)
